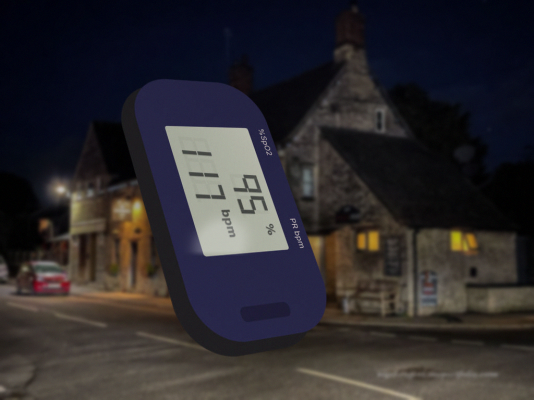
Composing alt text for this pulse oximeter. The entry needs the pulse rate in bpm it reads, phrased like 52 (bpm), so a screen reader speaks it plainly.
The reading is 117 (bpm)
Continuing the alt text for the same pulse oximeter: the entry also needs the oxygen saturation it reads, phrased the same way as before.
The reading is 95 (%)
